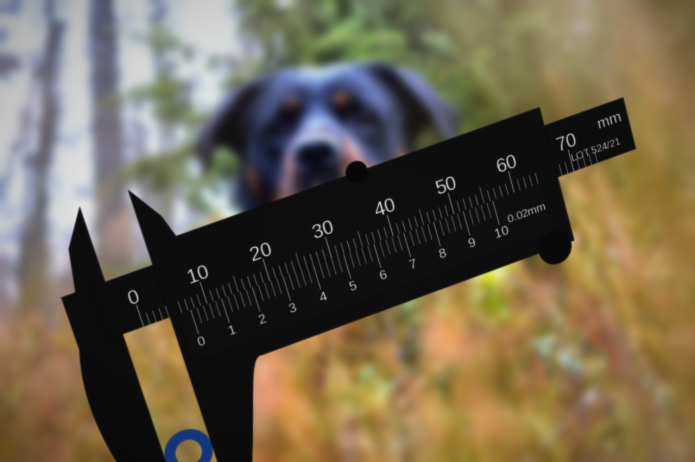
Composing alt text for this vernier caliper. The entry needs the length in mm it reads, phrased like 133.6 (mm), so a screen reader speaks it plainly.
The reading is 7.4 (mm)
